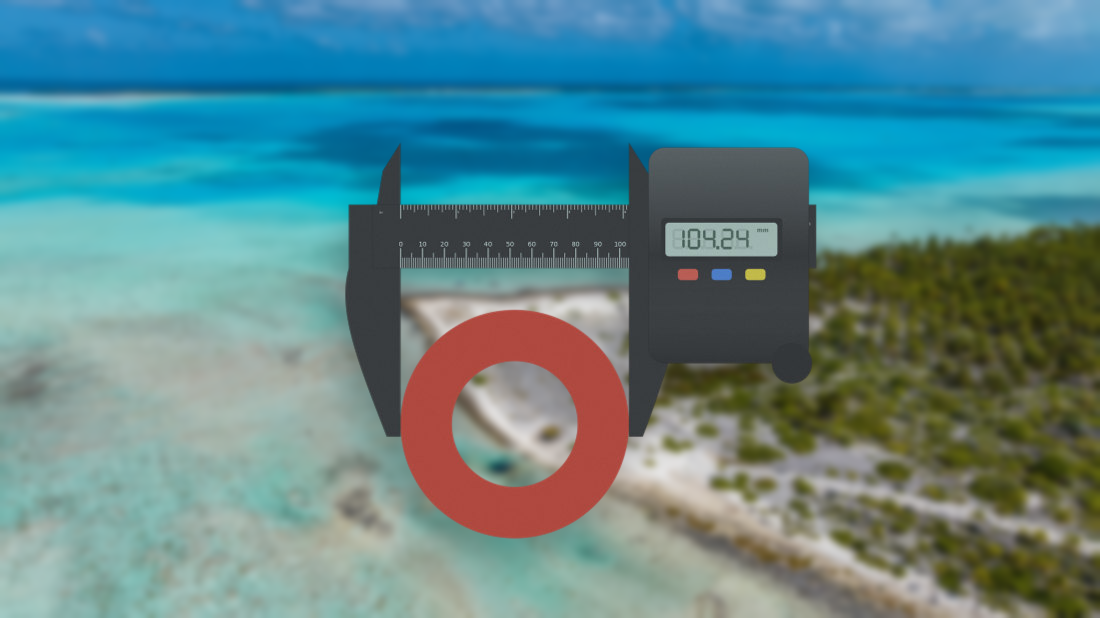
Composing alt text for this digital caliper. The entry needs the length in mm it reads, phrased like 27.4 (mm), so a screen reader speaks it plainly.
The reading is 104.24 (mm)
